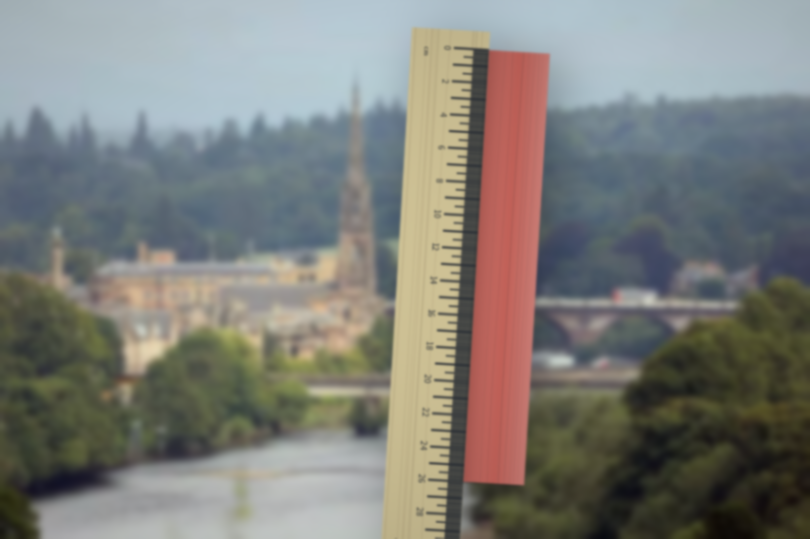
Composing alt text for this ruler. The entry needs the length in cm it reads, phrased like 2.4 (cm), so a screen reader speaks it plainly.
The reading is 26 (cm)
